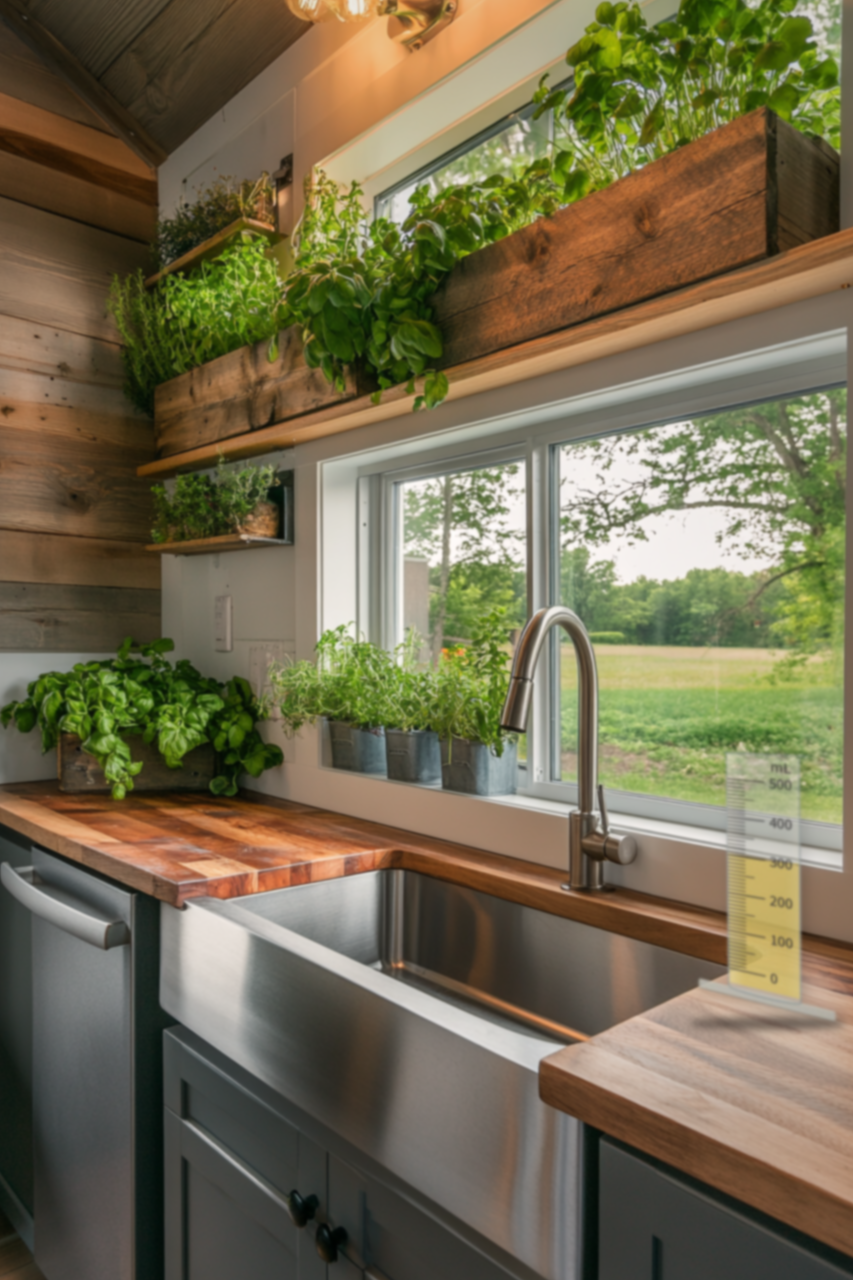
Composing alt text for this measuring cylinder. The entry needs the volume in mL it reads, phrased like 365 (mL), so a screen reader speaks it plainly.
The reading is 300 (mL)
